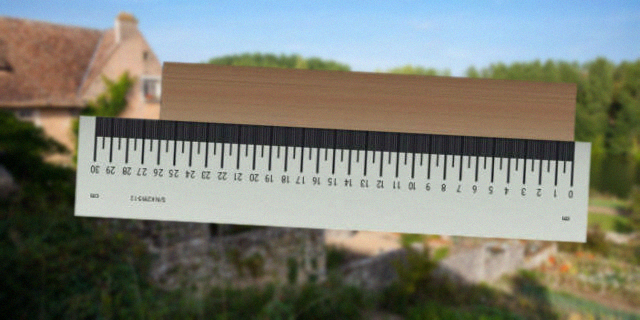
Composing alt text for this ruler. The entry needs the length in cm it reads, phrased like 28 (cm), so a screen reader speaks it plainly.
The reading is 26 (cm)
